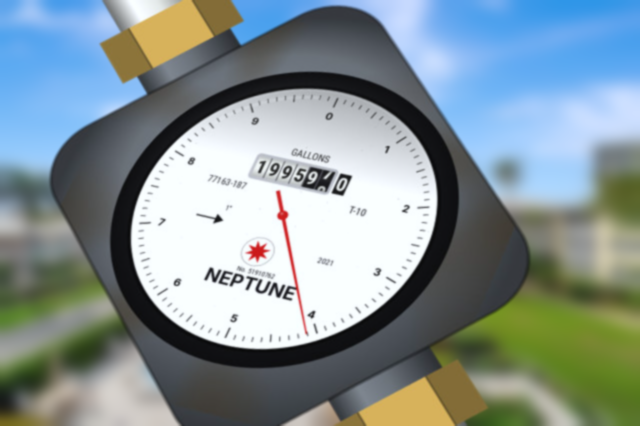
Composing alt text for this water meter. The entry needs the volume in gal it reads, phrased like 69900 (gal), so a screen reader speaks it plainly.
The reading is 1995974.1 (gal)
